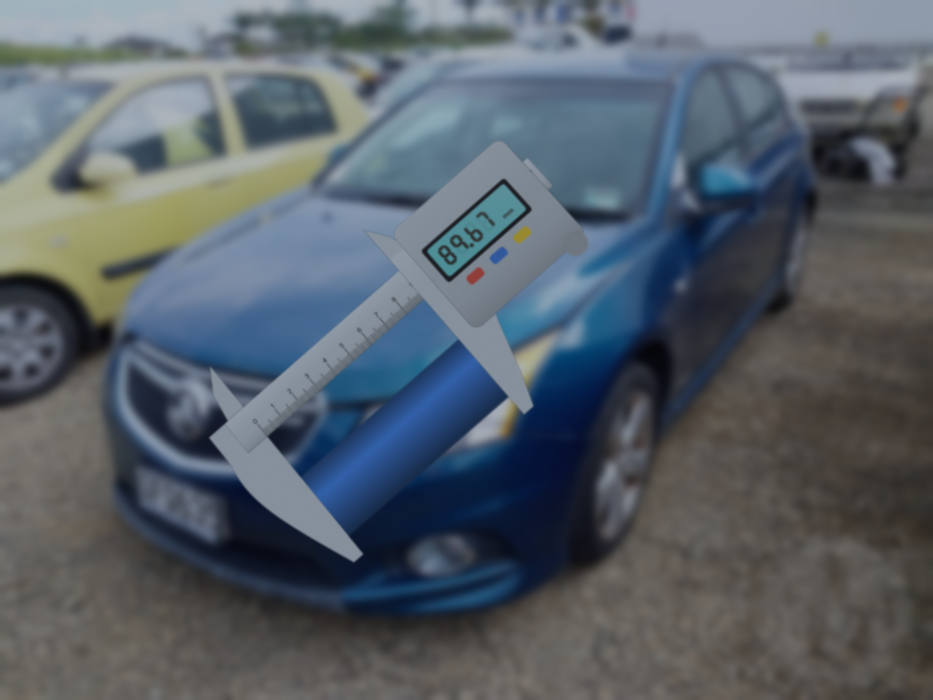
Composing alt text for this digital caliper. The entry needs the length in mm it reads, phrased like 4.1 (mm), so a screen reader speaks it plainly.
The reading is 89.67 (mm)
